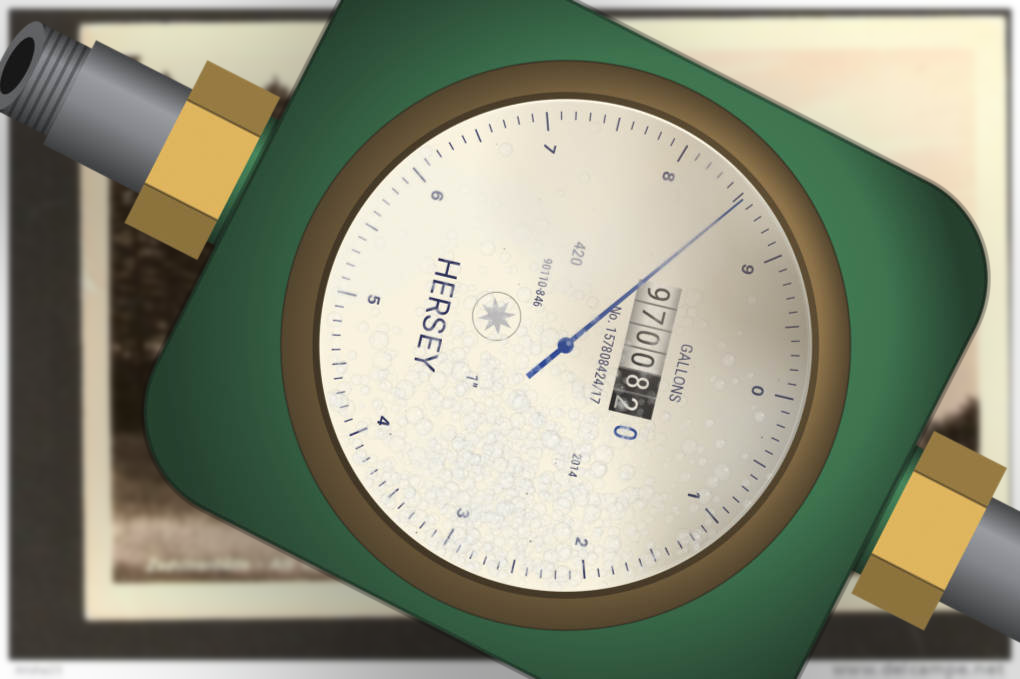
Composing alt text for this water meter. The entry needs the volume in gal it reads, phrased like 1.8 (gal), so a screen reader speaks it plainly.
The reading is 9700818.5 (gal)
